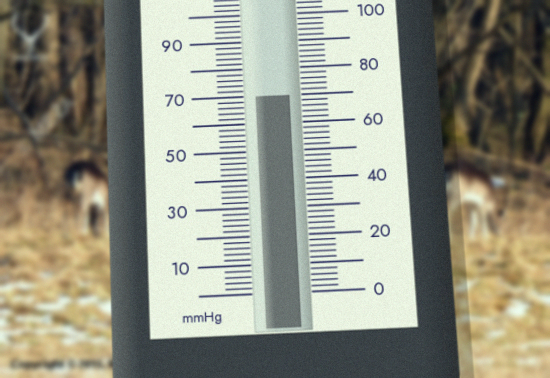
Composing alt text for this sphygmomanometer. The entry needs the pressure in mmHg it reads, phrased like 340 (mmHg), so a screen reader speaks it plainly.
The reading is 70 (mmHg)
